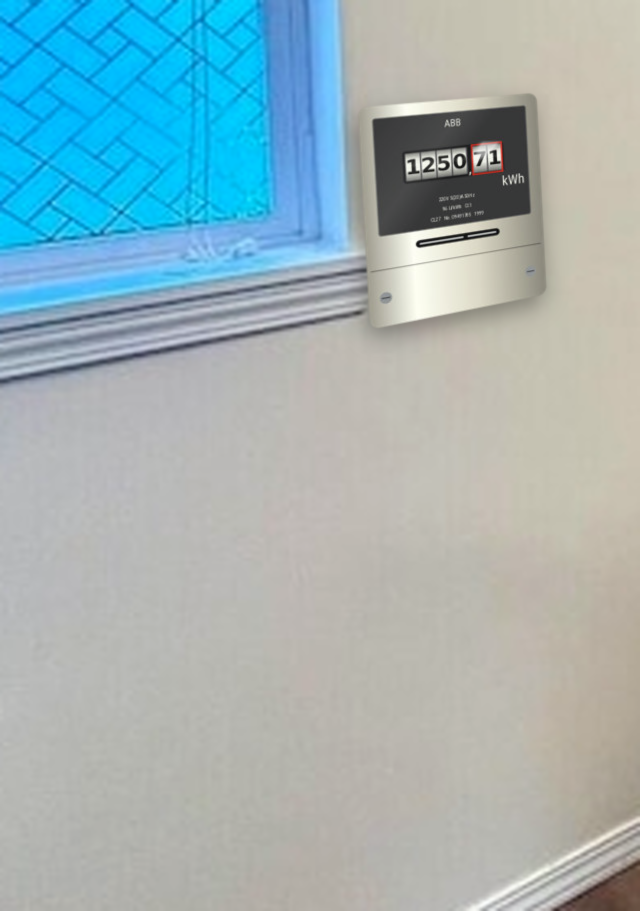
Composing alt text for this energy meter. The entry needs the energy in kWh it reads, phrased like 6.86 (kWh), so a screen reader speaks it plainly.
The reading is 1250.71 (kWh)
